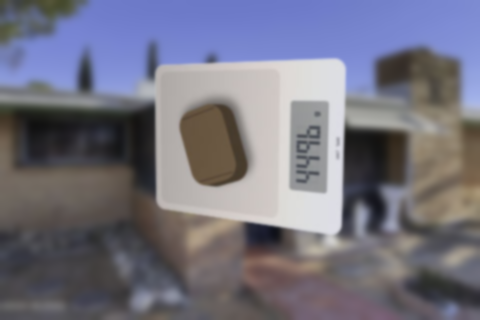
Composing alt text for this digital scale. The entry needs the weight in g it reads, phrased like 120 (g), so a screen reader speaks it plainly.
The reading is 4496 (g)
